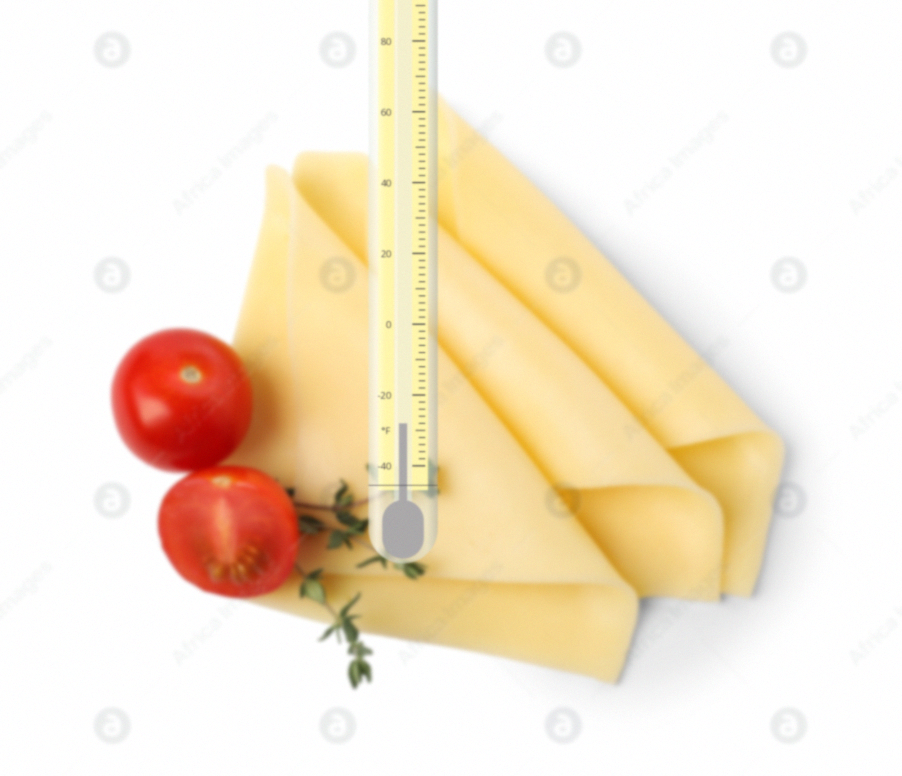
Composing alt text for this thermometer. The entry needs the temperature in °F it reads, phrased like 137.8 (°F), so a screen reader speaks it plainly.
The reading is -28 (°F)
